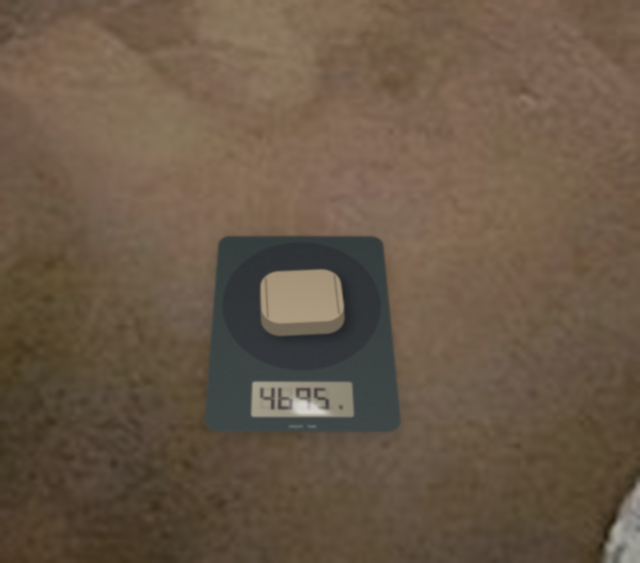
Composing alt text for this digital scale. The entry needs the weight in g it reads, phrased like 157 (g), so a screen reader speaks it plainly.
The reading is 4695 (g)
